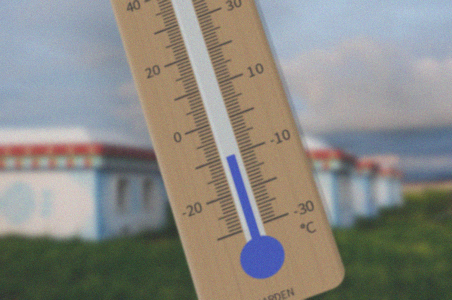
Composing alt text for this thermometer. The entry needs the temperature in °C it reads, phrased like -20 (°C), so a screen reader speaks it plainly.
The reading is -10 (°C)
